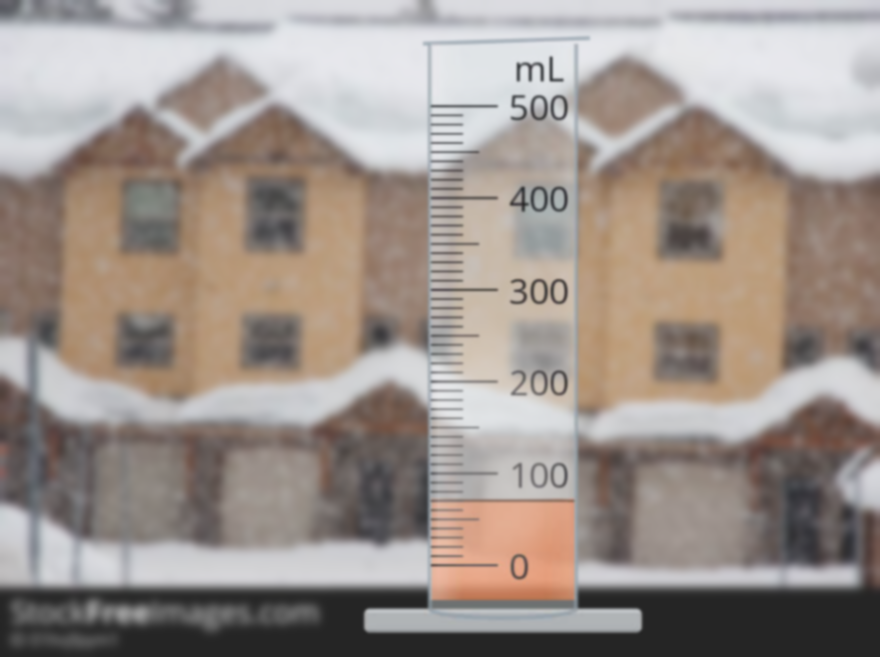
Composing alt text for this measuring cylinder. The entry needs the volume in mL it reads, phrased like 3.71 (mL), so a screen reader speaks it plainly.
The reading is 70 (mL)
